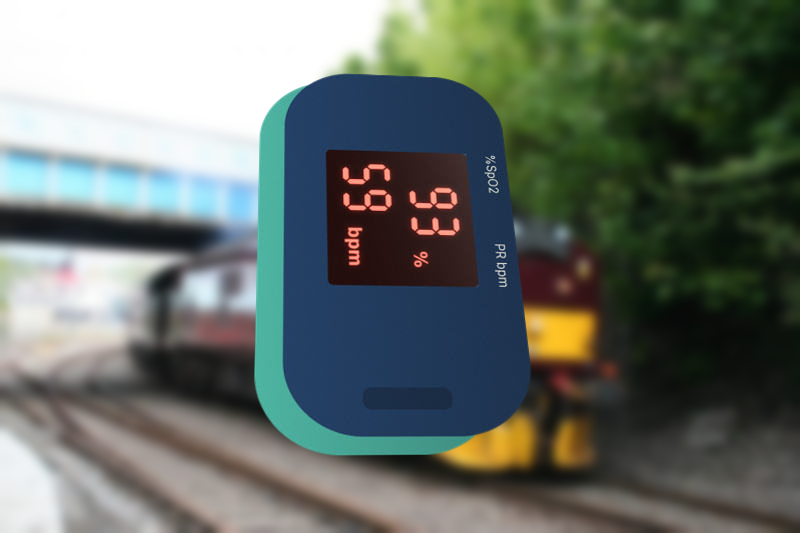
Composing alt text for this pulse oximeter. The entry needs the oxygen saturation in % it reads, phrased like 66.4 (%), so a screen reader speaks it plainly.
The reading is 93 (%)
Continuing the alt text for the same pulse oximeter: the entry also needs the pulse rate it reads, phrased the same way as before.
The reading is 59 (bpm)
